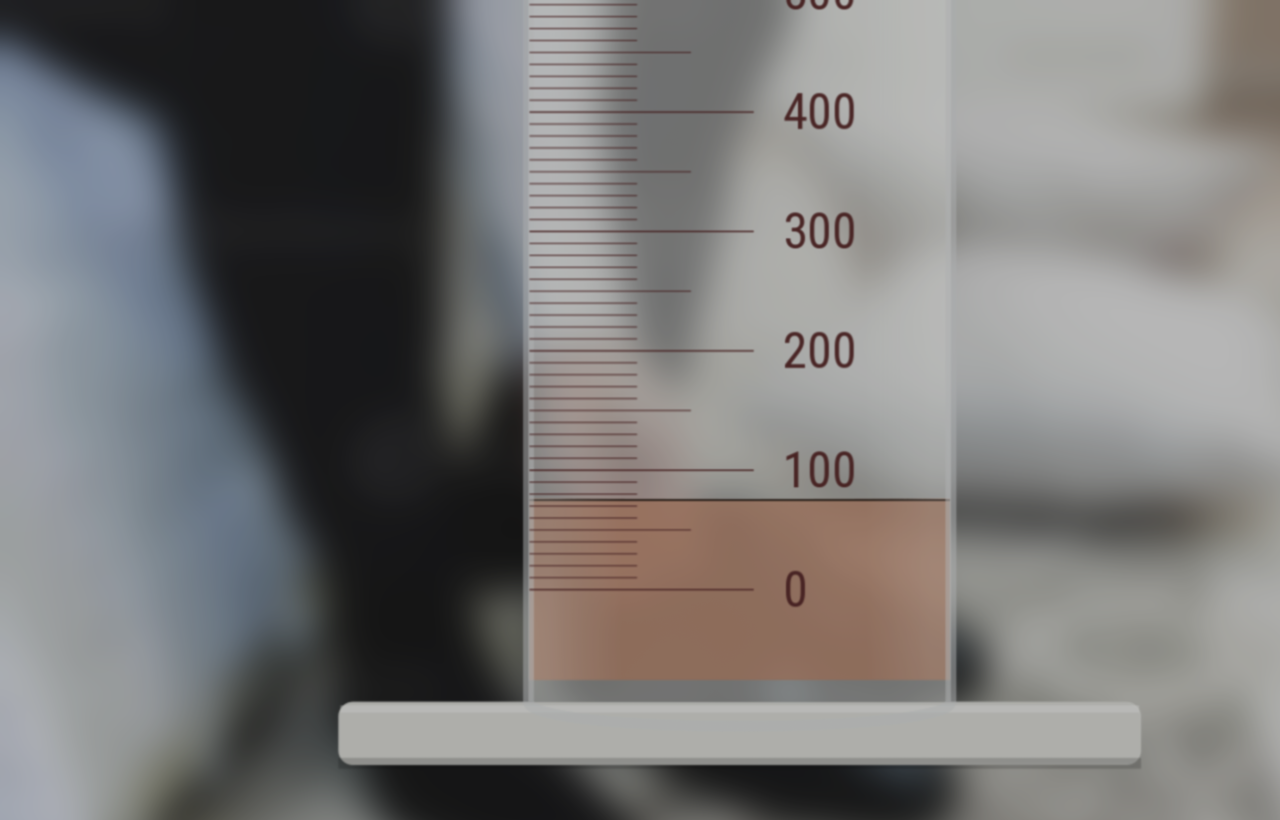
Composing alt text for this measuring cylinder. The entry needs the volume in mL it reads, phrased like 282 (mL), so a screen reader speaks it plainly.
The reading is 75 (mL)
